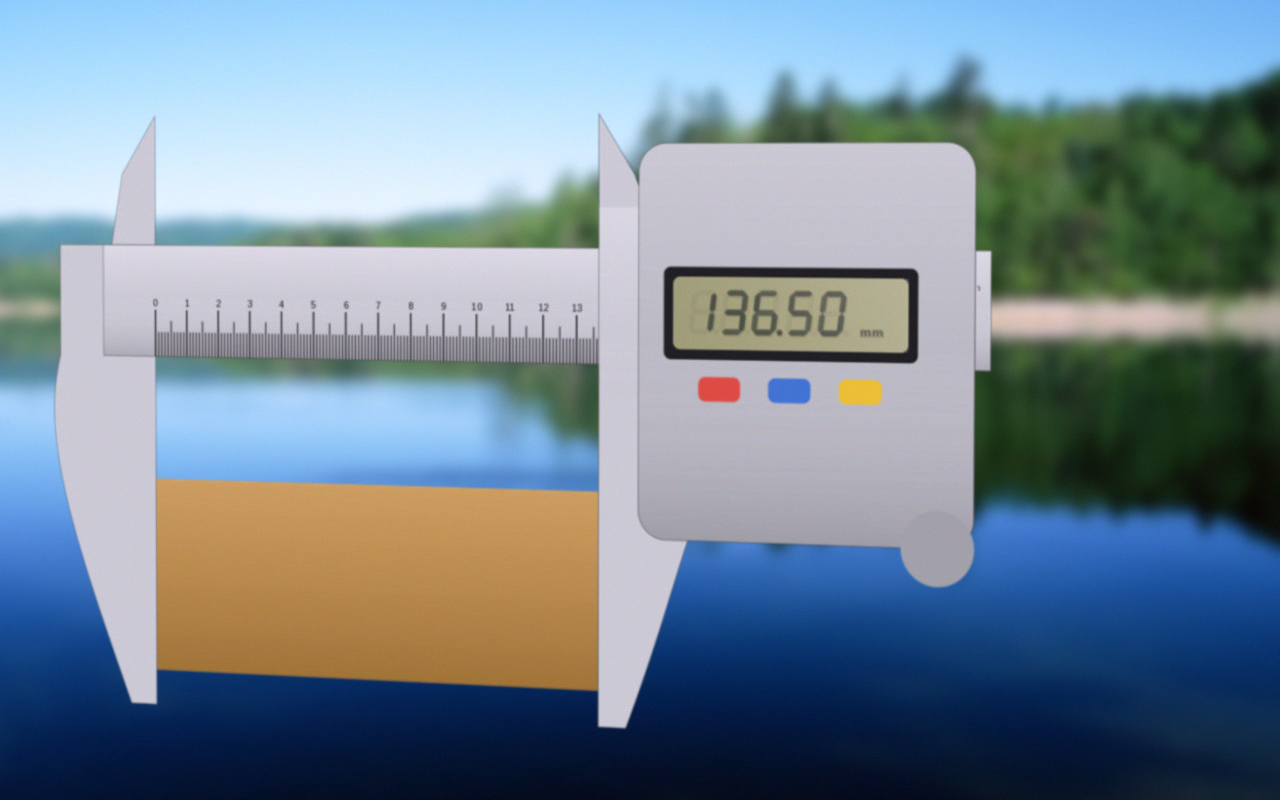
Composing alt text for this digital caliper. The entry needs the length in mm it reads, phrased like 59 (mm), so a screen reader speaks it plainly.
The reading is 136.50 (mm)
